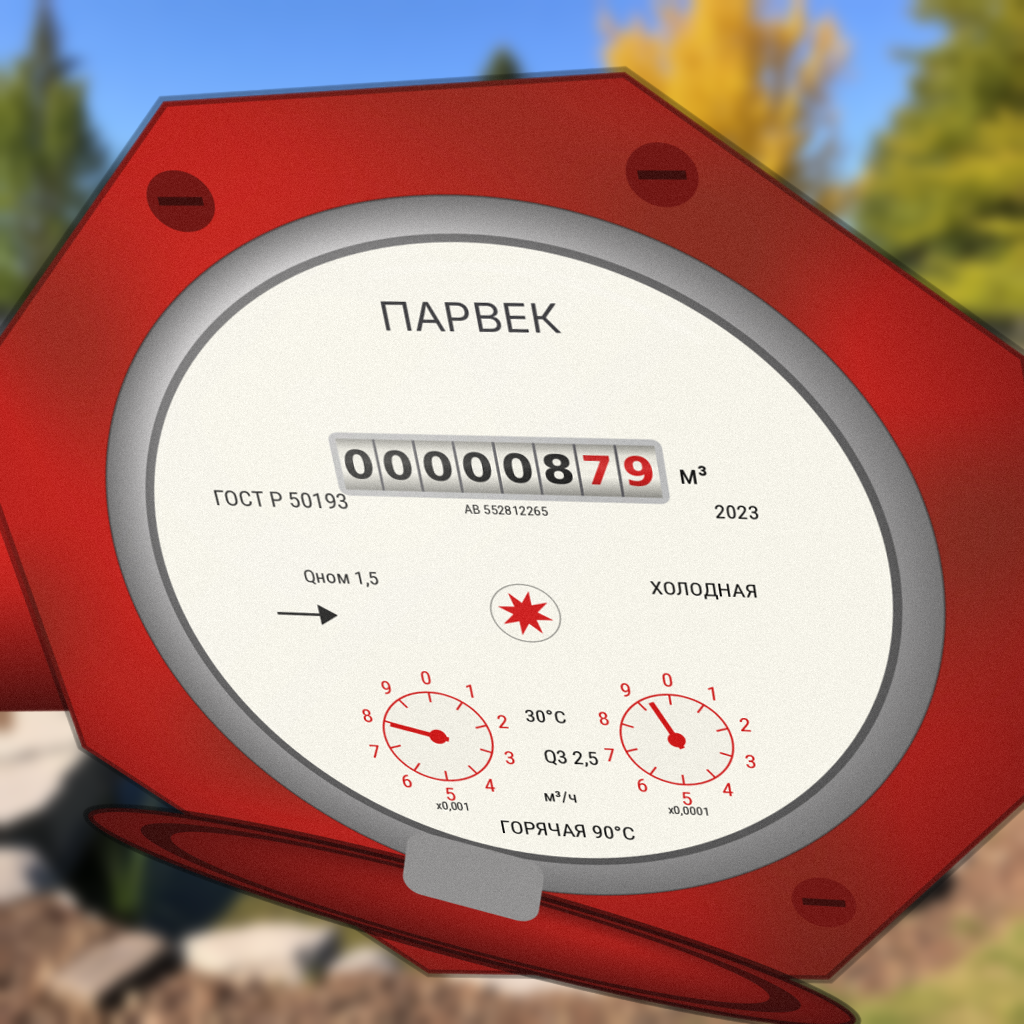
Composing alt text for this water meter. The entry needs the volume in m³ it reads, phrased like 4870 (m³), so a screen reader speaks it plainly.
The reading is 8.7979 (m³)
